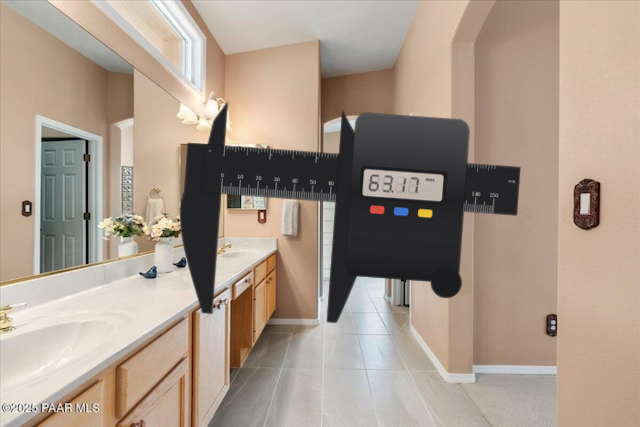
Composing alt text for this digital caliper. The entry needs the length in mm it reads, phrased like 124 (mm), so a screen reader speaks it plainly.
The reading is 63.17 (mm)
